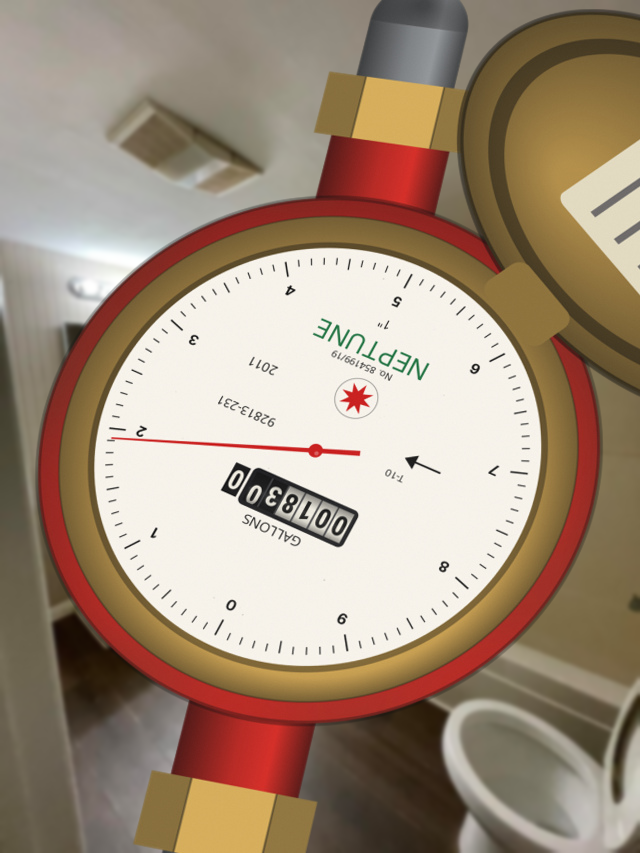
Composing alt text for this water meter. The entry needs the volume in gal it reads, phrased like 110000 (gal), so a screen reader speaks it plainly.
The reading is 18301.9 (gal)
